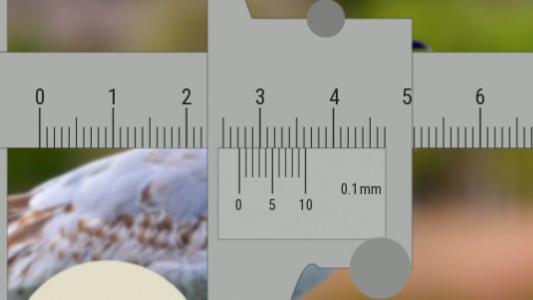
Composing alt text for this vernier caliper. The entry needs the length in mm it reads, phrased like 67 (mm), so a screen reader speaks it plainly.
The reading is 27.2 (mm)
